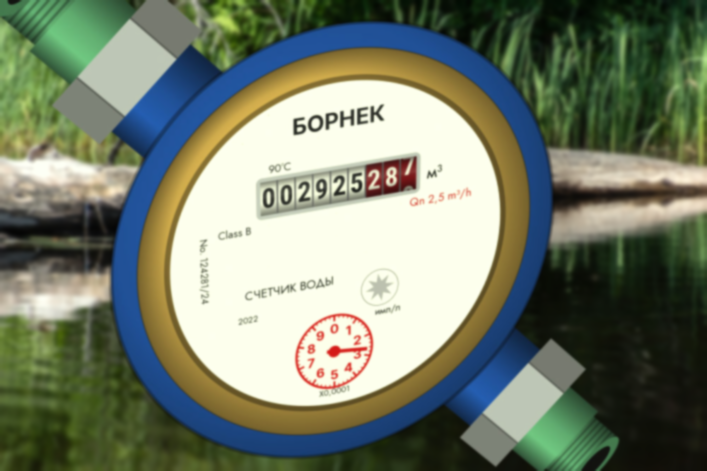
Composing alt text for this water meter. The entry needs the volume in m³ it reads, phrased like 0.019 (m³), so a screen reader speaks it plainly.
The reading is 2925.2872 (m³)
